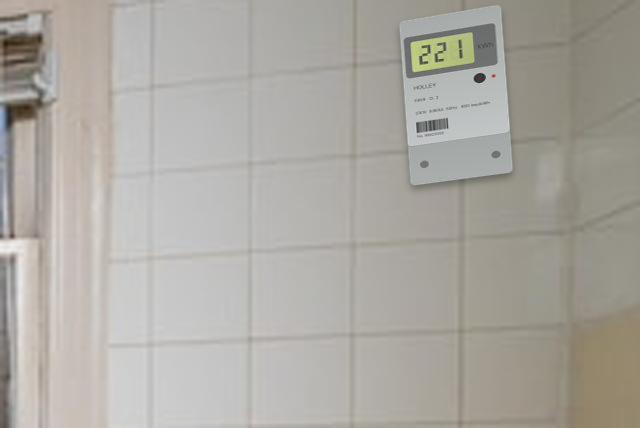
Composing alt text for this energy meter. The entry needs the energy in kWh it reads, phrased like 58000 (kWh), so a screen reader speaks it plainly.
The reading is 221 (kWh)
